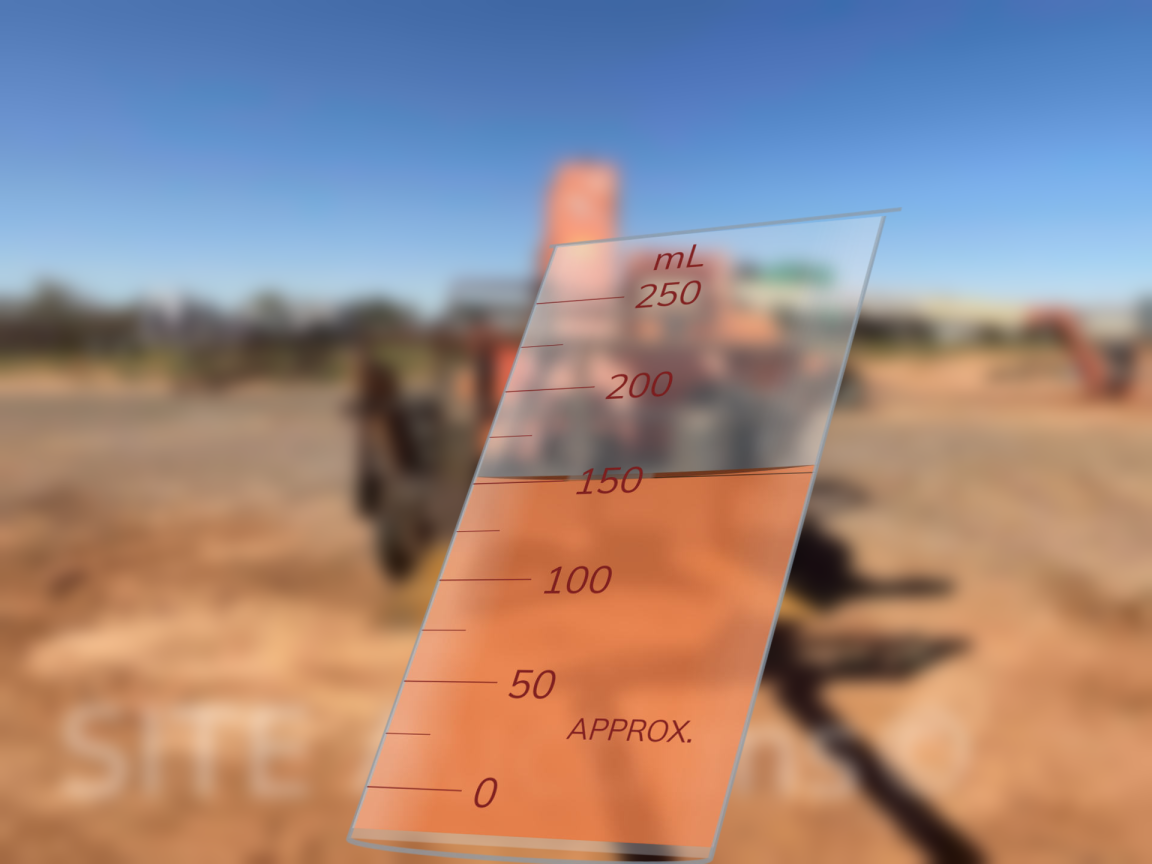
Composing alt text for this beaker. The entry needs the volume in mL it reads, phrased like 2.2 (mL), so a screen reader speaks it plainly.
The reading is 150 (mL)
